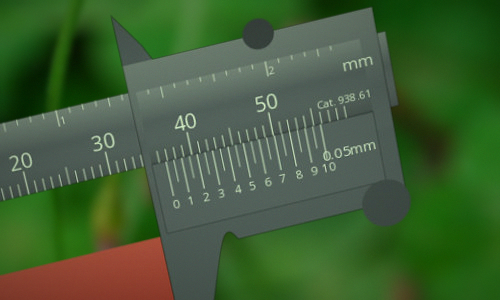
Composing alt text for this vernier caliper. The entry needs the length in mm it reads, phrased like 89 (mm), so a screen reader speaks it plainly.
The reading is 36.8 (mm)
